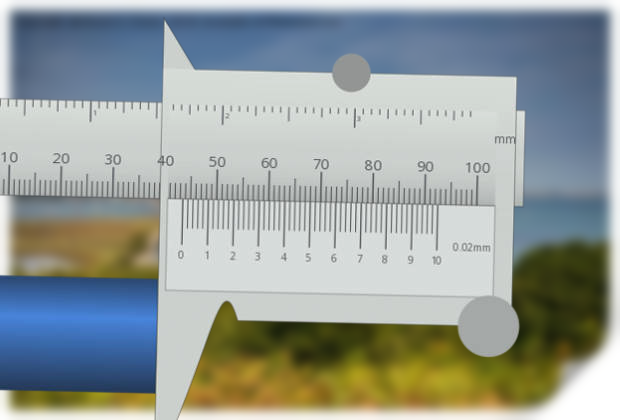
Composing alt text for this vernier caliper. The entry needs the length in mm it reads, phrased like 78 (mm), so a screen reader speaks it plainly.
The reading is 43.5 (mm)
